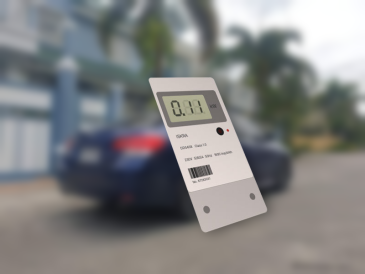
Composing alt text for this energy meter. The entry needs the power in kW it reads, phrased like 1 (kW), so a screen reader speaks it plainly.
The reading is 0.11 (kW)
